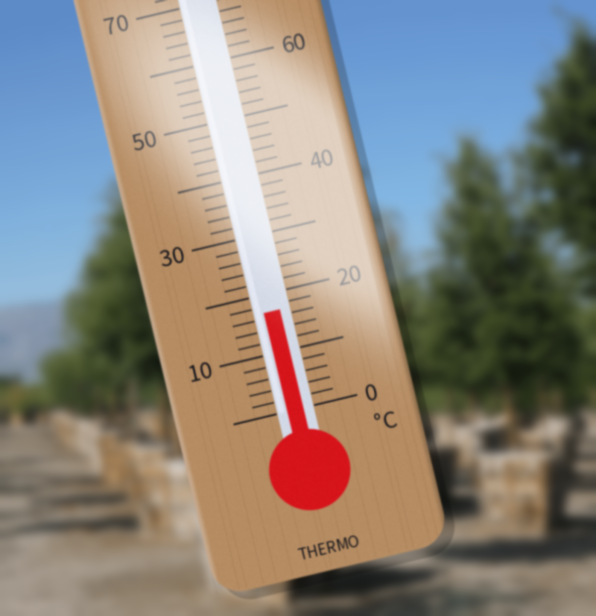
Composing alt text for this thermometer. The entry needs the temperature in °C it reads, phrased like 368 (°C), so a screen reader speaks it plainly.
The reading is 17 (°C)
